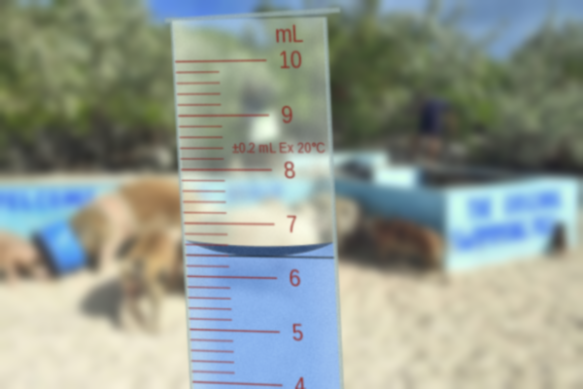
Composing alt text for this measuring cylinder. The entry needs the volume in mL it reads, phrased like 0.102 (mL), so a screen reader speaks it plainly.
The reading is 6.4 (mL)
